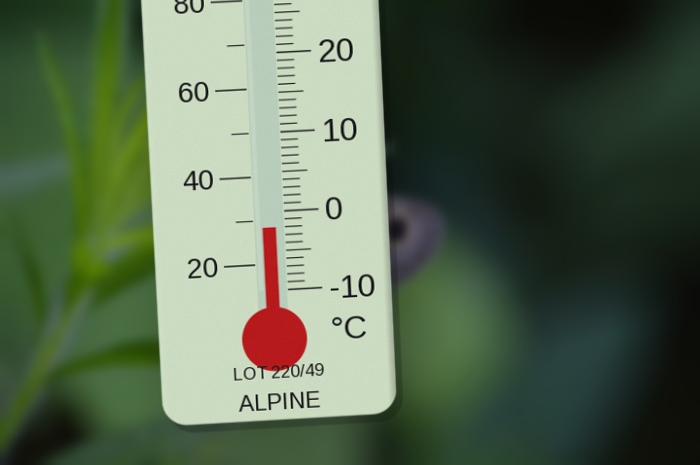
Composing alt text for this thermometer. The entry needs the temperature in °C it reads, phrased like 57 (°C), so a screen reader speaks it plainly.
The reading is -2 (°C)
